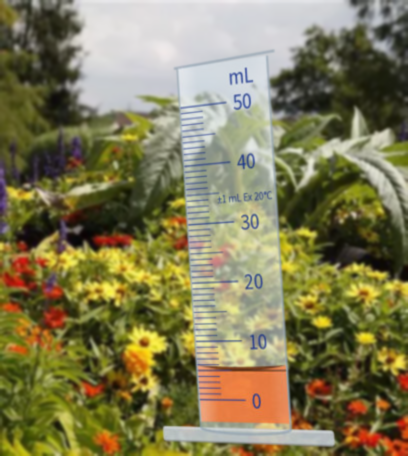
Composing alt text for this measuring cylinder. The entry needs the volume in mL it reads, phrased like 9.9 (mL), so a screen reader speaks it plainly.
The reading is 5 (mL)
